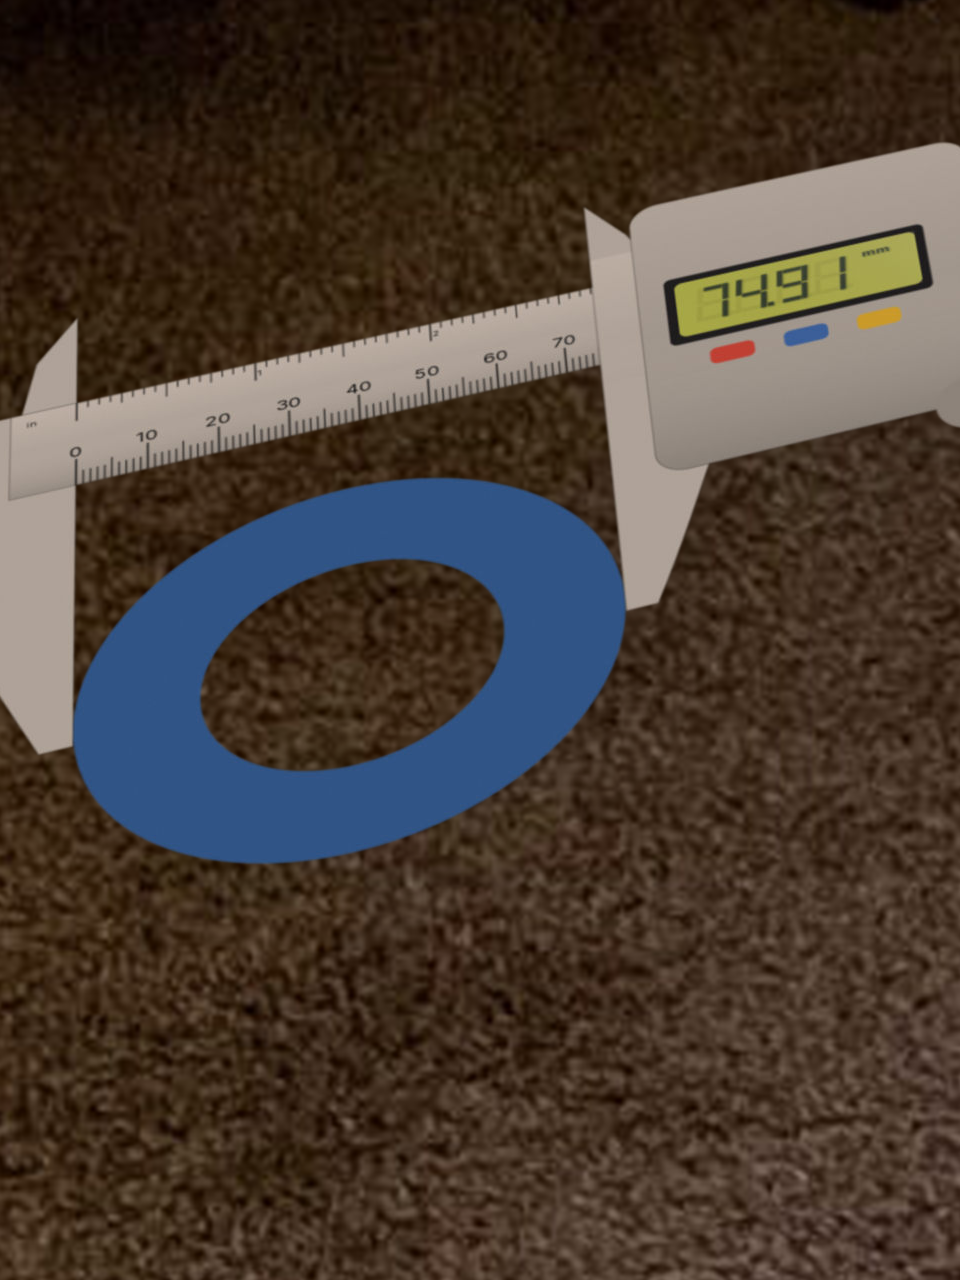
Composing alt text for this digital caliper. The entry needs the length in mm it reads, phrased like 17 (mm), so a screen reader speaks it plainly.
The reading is 74.91 (mm)
